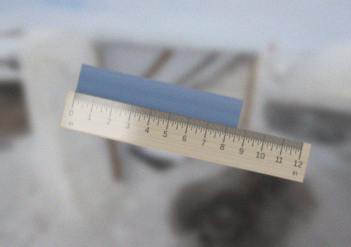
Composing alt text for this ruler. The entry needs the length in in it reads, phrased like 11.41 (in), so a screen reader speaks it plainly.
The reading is 8.5 (in)
